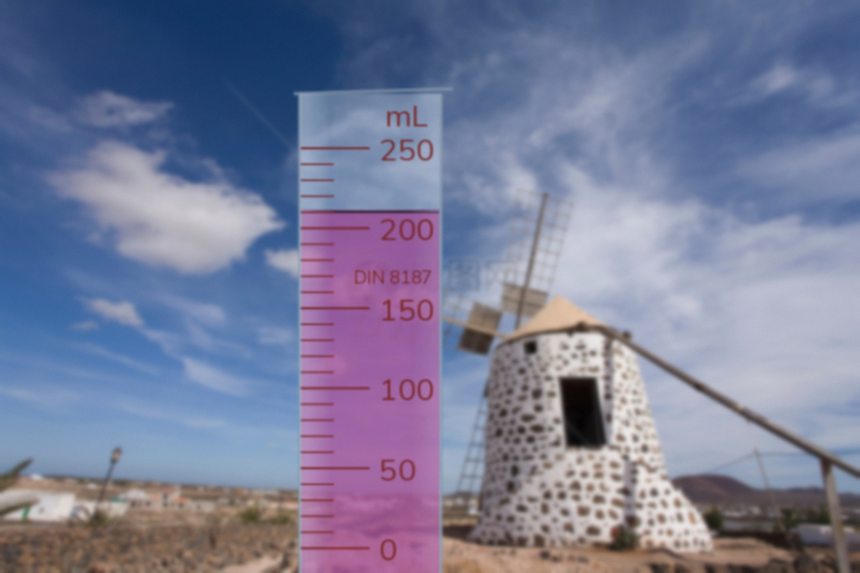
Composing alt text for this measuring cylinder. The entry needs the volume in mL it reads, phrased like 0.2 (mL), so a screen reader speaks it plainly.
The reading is 210 (mL)
